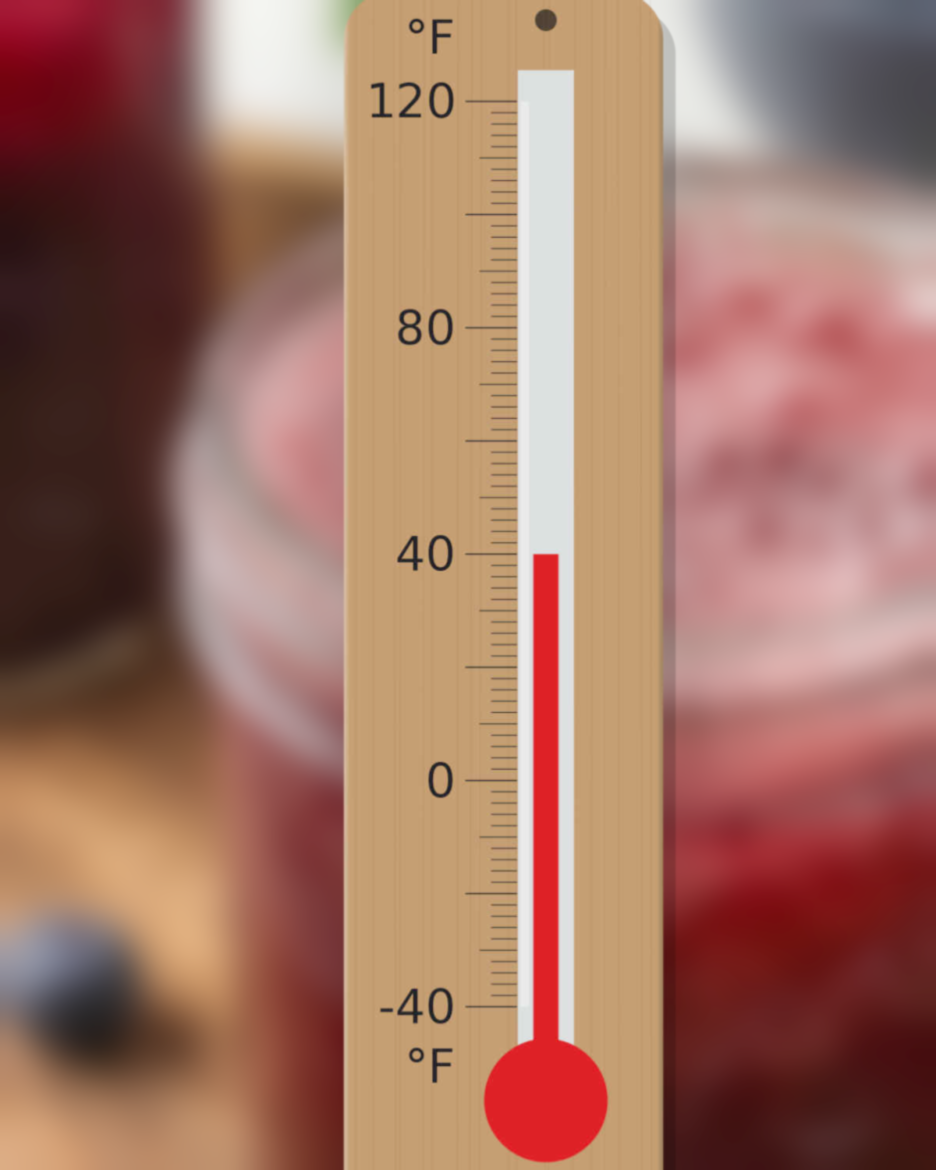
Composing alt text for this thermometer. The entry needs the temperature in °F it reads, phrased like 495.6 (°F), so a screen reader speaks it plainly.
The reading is 40 (°F)
